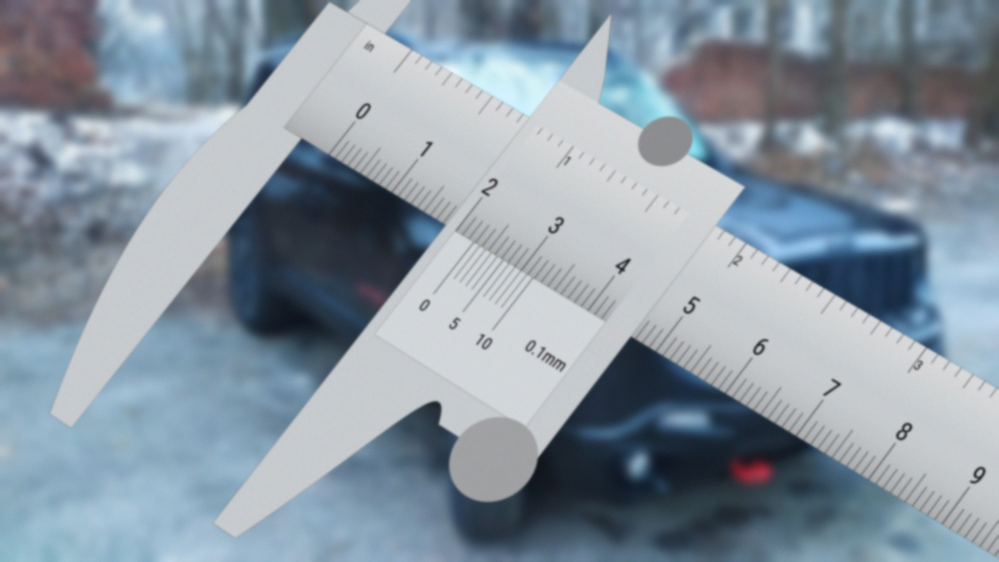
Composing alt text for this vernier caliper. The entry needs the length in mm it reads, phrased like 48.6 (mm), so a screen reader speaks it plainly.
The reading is 22.8 (mm)
